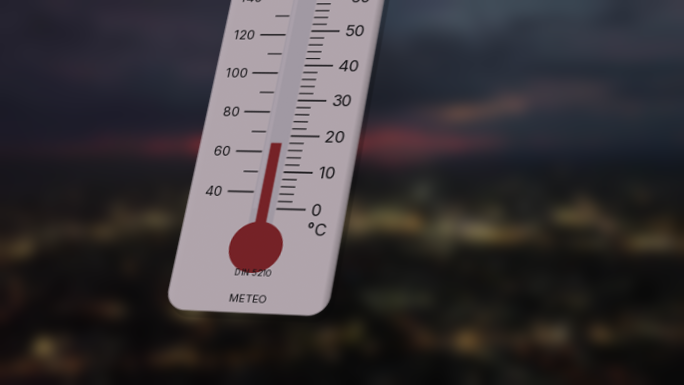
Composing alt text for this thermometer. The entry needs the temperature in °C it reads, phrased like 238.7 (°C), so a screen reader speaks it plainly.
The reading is 18 (°C)
